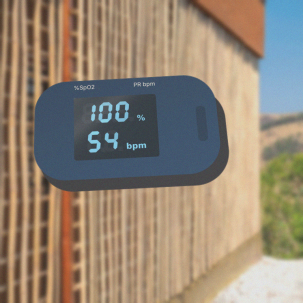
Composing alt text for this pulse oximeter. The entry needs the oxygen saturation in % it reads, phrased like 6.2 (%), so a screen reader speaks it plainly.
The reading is 100 (%)
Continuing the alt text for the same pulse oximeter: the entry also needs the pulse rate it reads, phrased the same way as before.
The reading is 54 (bpm)
